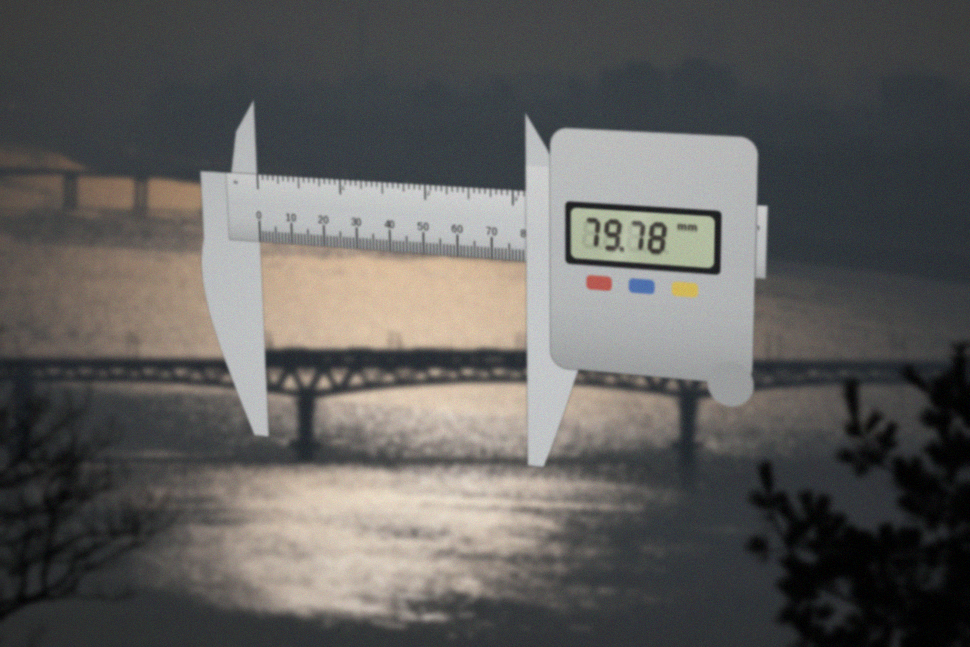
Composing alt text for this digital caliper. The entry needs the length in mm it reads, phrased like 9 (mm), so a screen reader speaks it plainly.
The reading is 79.78 (mm)
